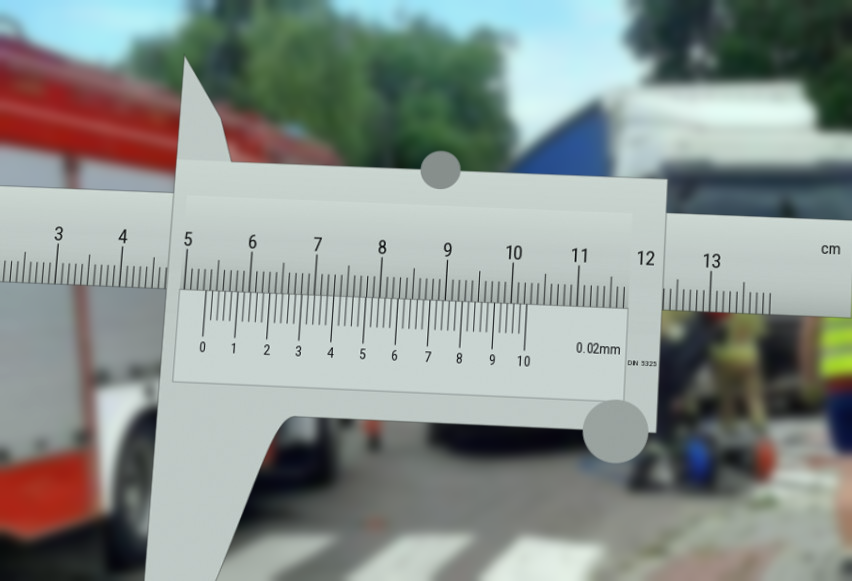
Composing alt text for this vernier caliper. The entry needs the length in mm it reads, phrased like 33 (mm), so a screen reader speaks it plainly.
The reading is 53.4 (mm)
